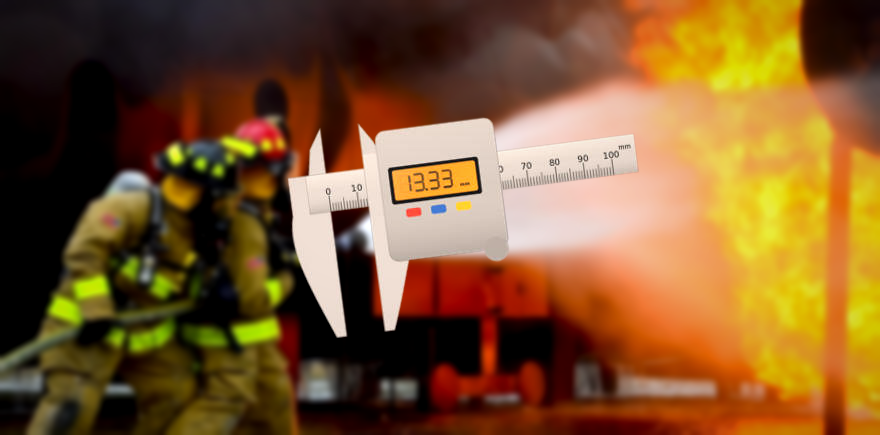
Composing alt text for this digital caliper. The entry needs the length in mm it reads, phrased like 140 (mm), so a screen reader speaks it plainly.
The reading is 13.33 (mm)
